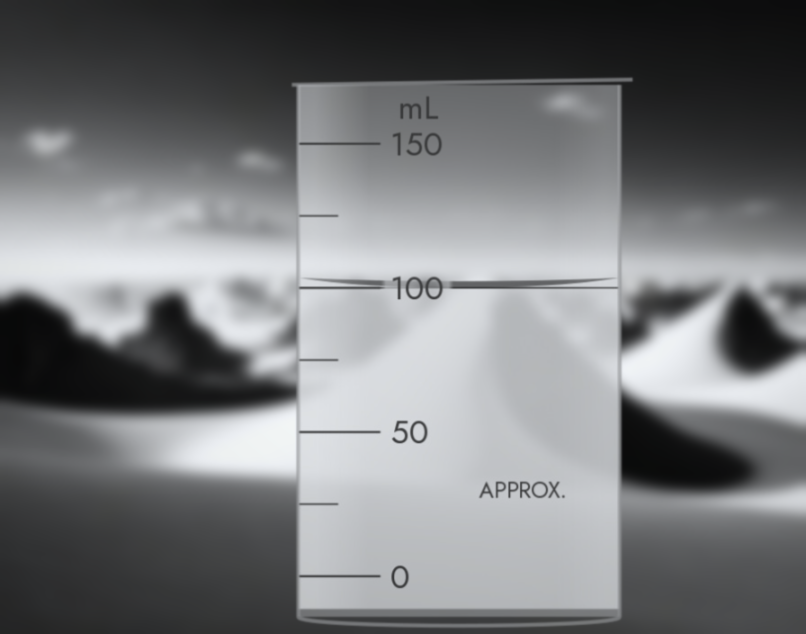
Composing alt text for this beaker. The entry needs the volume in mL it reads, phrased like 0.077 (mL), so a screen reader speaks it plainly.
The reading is 100 (mL)
